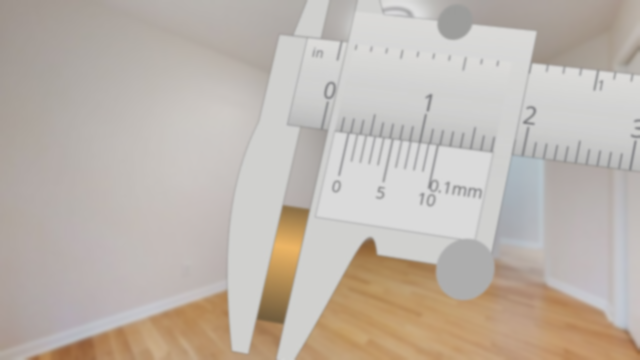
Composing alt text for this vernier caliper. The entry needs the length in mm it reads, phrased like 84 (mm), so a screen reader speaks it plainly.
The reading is 2.8 (mm)
